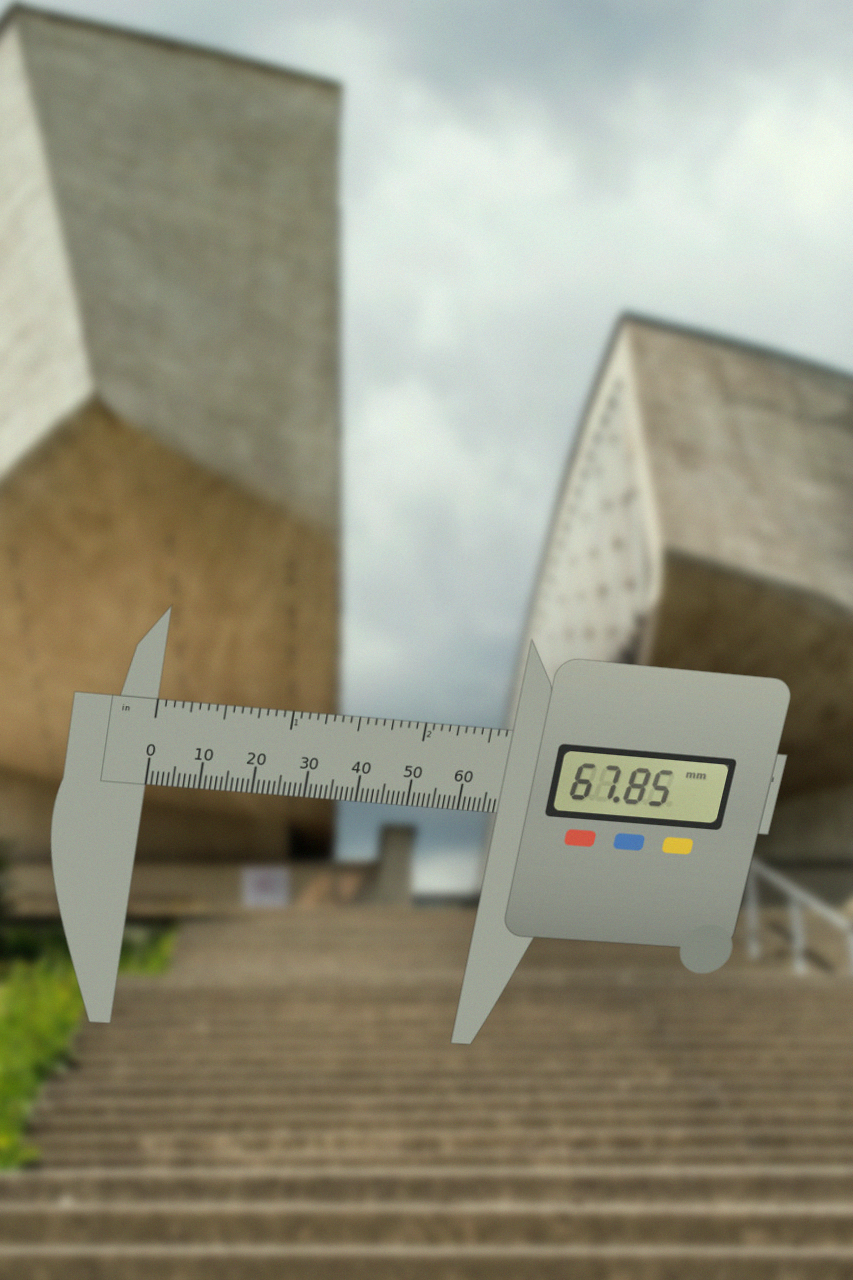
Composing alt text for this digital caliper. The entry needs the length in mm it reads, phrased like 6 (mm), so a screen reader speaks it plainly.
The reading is 67.85 (mm)
